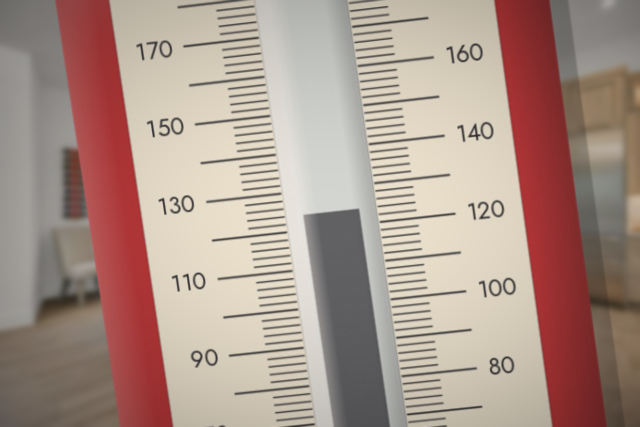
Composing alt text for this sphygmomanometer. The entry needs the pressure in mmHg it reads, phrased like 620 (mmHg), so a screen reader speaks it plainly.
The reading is 124 (mmHg)
